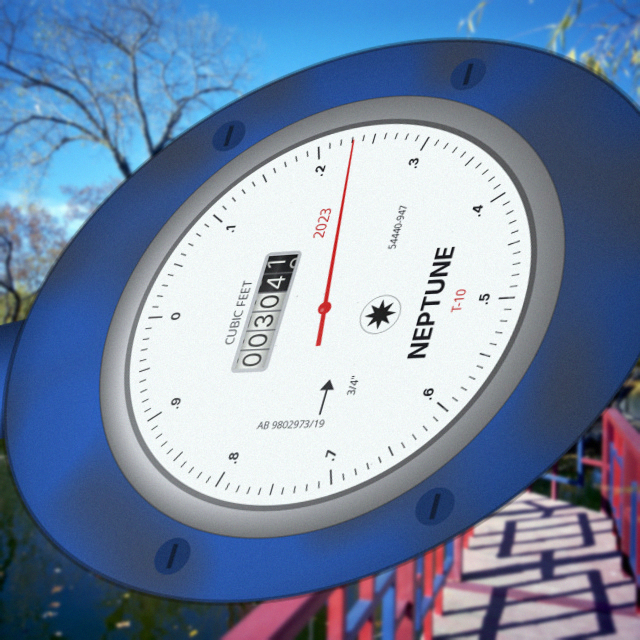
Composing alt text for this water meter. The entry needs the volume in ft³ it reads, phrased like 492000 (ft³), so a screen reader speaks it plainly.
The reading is 3041.23 (ft³)
